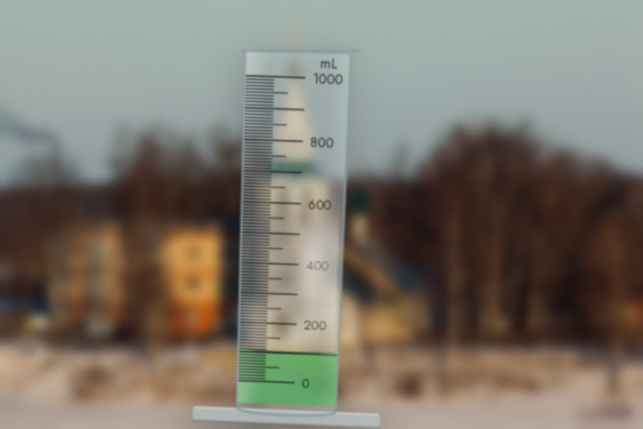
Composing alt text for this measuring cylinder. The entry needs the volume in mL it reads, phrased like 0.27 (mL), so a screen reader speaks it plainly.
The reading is 100 (mL)
